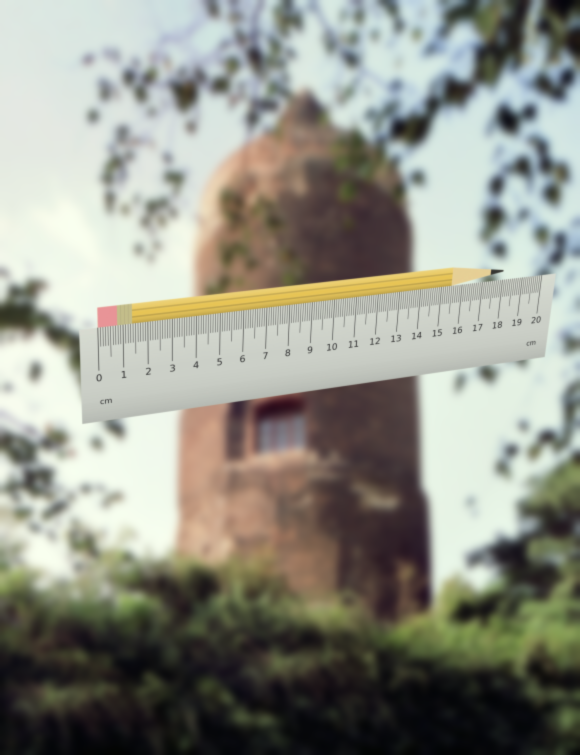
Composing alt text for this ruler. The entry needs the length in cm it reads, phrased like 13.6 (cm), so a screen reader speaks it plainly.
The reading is 18 (cm)
